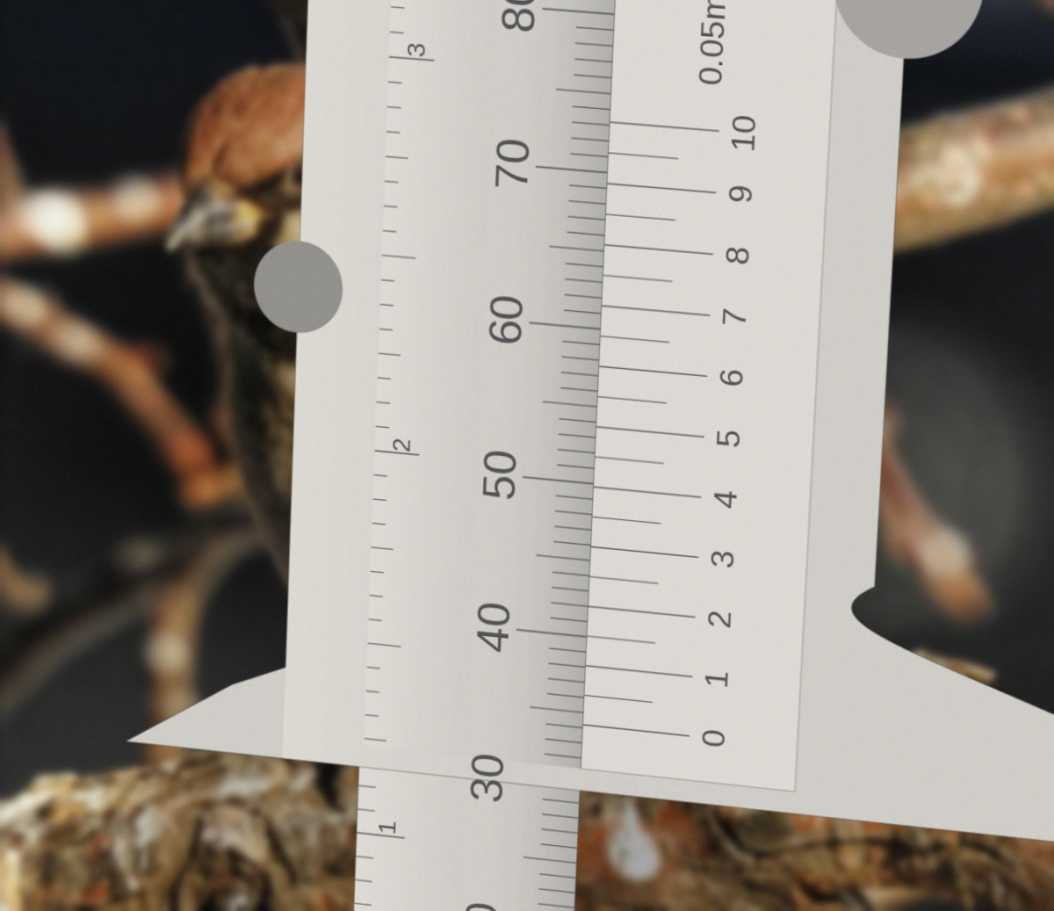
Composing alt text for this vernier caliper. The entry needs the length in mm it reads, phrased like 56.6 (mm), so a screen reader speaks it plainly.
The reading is 34.2 (mm)
